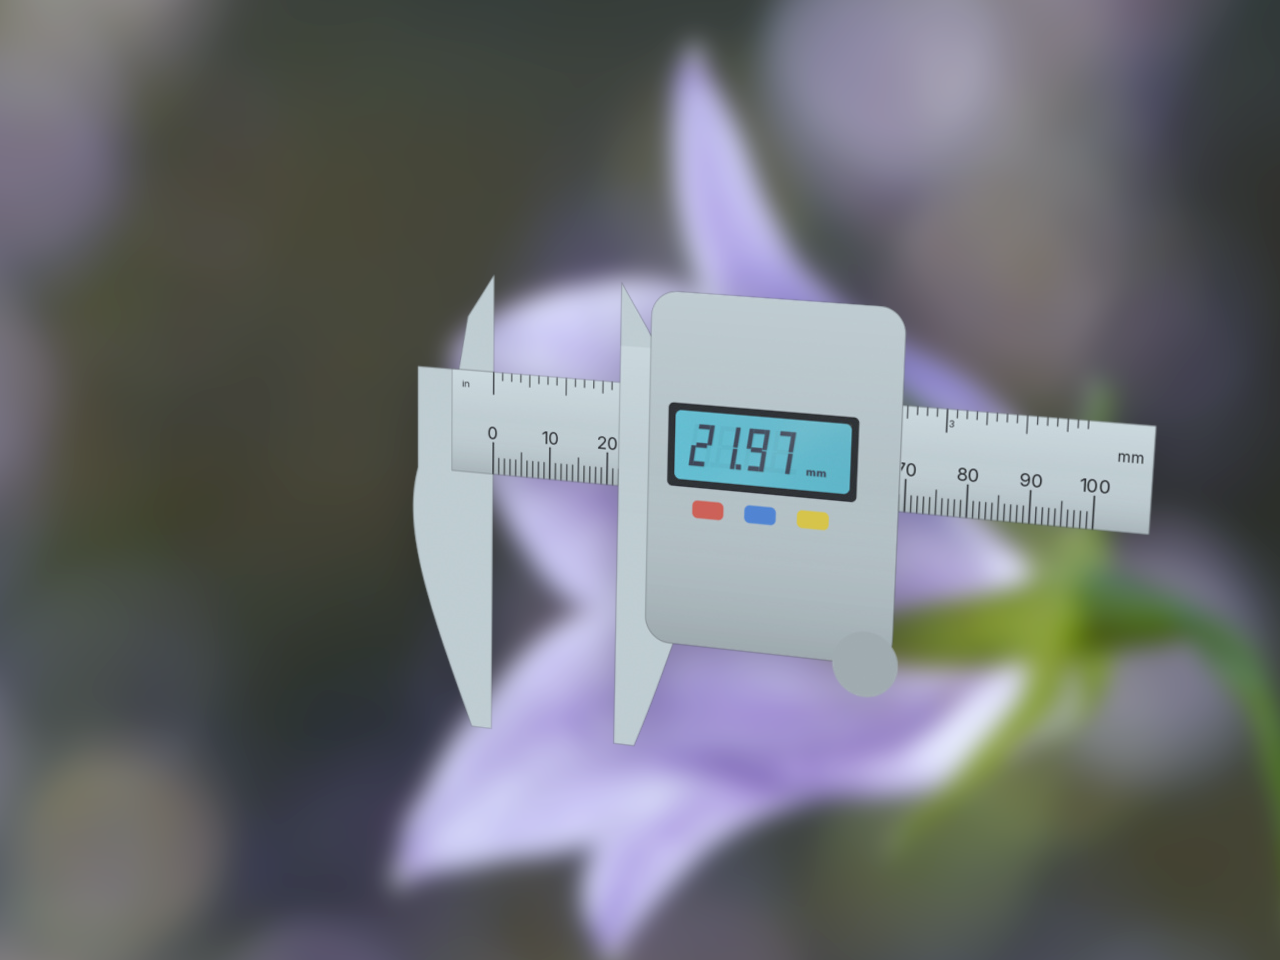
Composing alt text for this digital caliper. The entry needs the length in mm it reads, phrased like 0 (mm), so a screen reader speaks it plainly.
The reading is 21.97 (mm)
